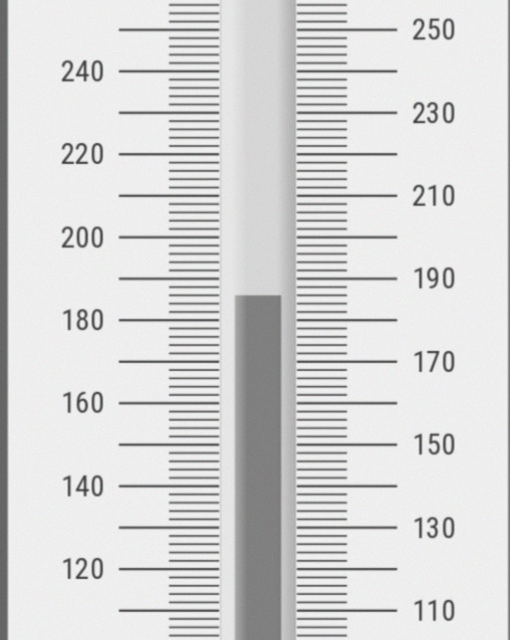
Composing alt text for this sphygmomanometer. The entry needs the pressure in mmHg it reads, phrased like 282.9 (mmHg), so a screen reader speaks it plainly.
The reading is 186 (mmHg)
